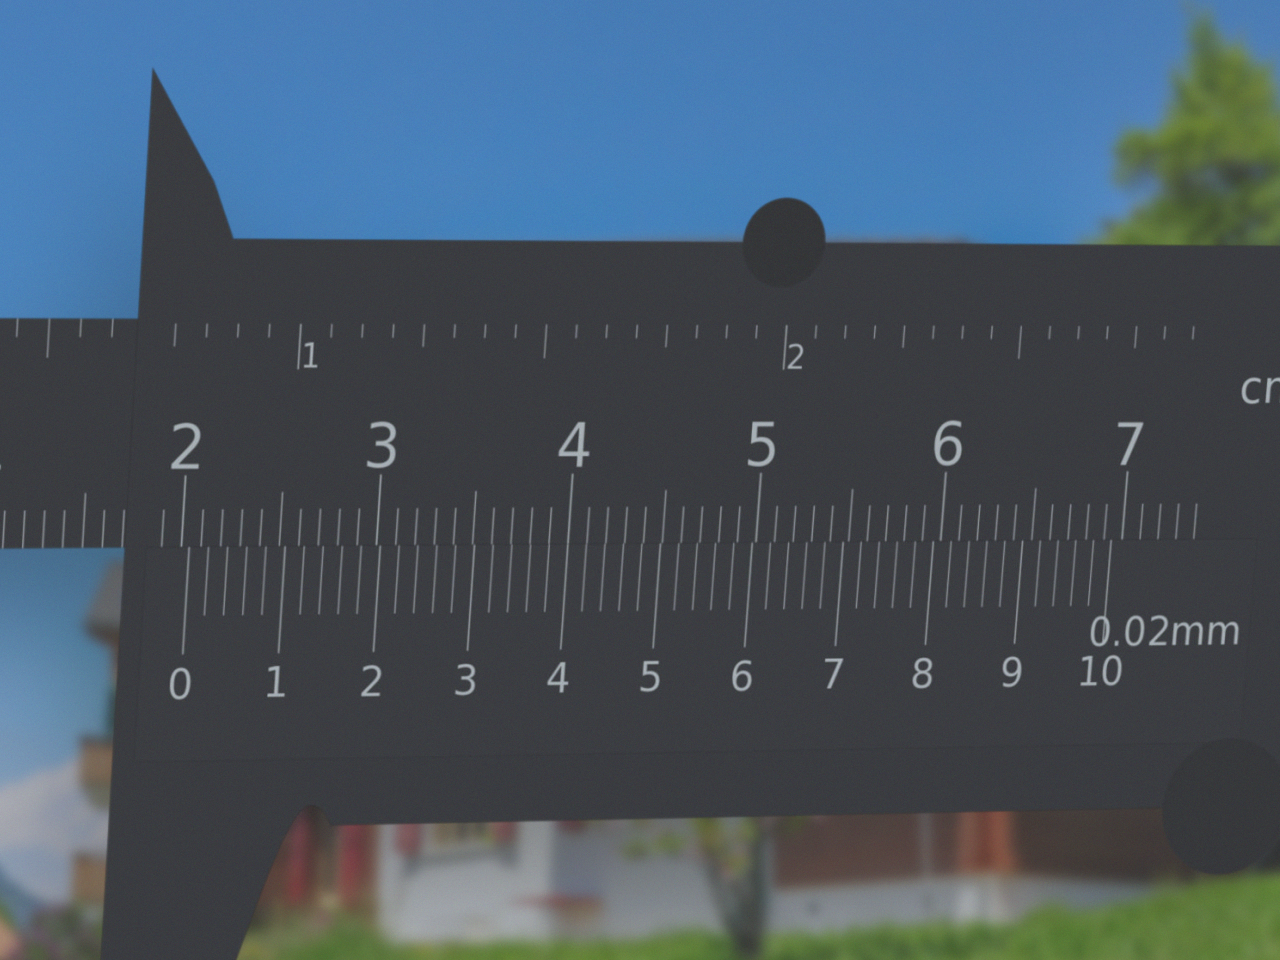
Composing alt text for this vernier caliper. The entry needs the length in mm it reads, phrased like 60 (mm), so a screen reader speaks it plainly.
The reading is 20.4 (mm)
